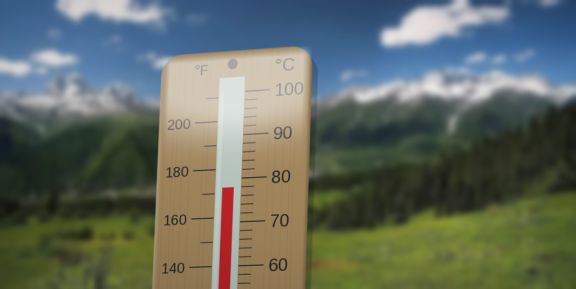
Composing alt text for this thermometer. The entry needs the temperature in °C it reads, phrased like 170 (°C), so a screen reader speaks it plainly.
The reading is 78 (°C)
